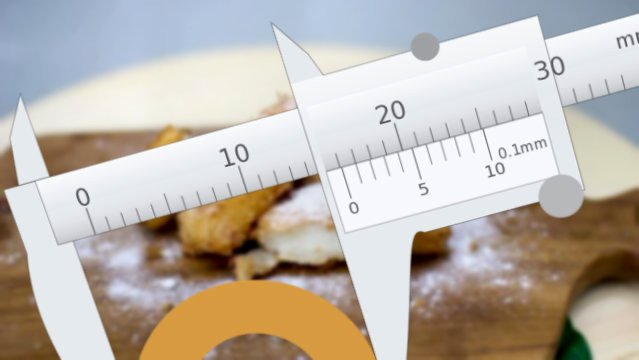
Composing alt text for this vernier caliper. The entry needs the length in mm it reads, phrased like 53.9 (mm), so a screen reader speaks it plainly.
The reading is 16.1 (mm)
